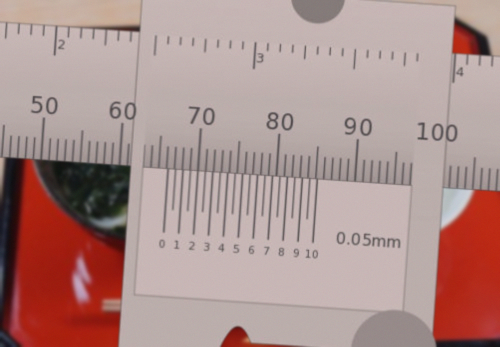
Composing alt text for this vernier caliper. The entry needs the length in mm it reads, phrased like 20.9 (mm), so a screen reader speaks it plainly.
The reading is 66.2 (mm)
